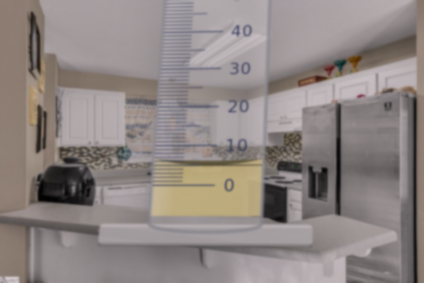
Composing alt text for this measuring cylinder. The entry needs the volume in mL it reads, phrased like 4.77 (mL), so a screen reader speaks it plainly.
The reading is 5 (mL)
